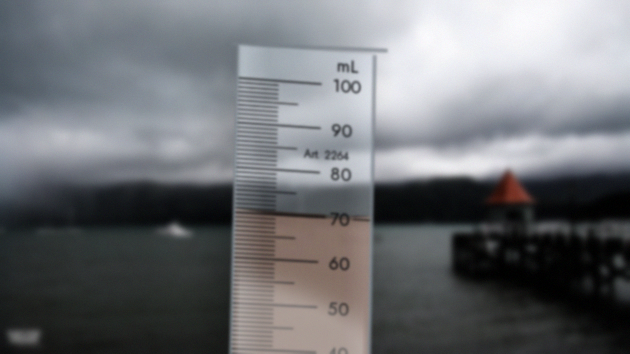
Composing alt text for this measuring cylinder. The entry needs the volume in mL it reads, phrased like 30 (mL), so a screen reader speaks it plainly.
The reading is 70 (mL)
